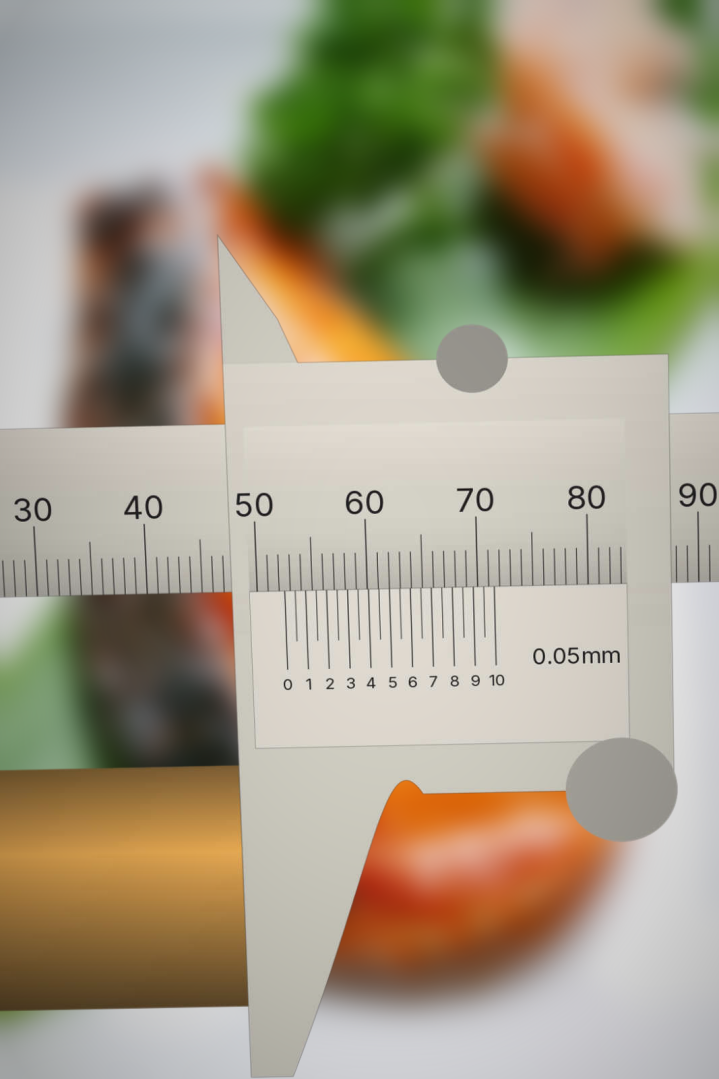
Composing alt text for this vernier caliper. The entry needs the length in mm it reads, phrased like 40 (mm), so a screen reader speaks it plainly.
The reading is 52.5 (mm)
